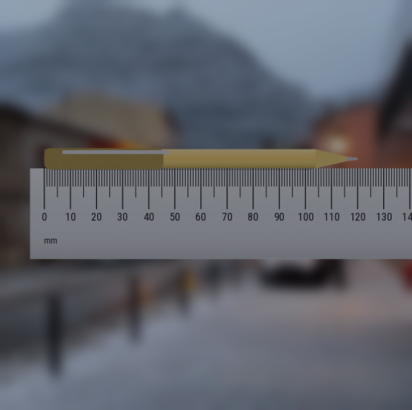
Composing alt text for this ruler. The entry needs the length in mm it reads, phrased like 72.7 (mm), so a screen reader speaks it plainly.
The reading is 120 (mm)
